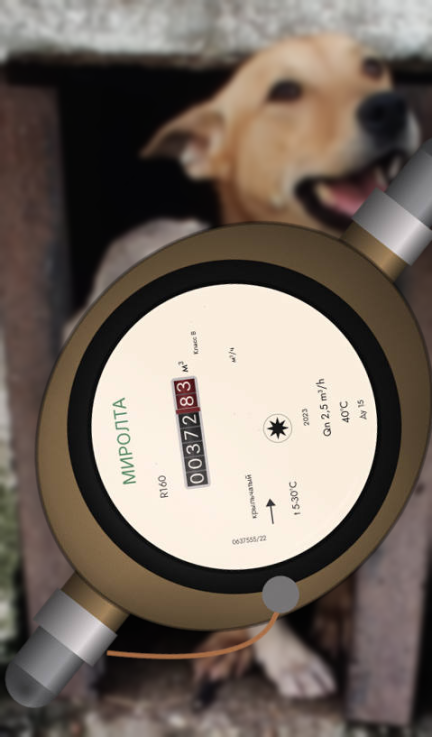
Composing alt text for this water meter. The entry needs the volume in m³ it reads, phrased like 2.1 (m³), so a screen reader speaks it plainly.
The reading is 372.83 (m³)
